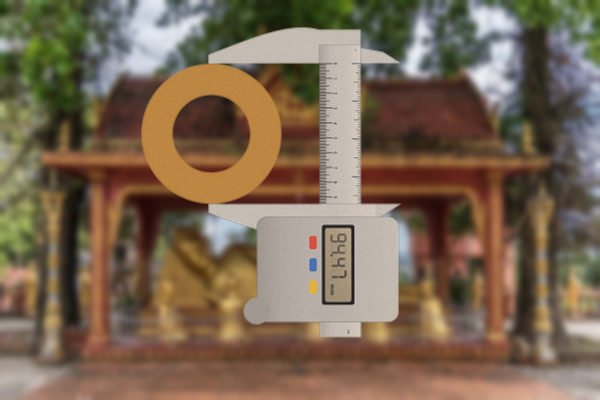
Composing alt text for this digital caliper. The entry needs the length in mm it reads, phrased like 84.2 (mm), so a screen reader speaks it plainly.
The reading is 94.47 (mm)
